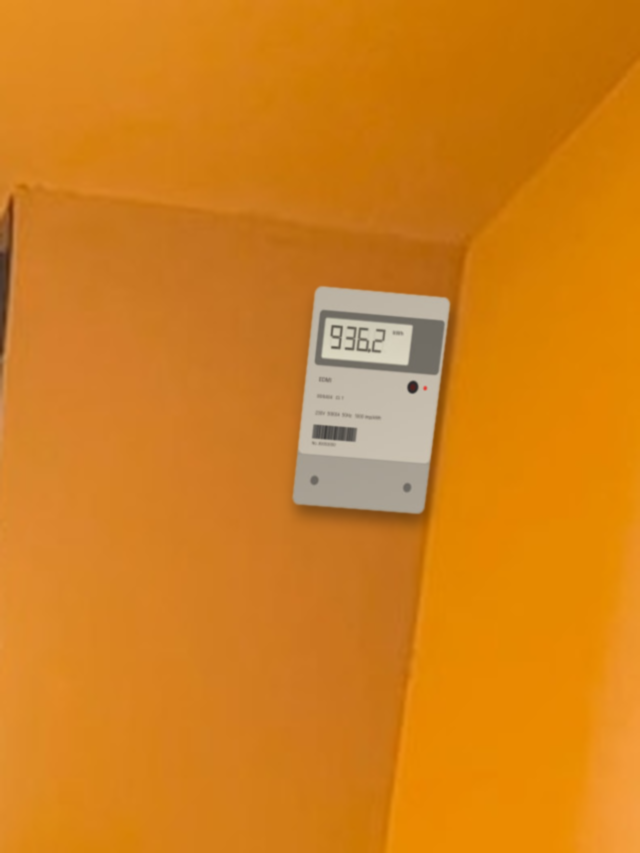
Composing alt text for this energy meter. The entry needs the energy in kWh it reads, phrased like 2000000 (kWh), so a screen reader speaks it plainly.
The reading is 936.2 (kWh)
